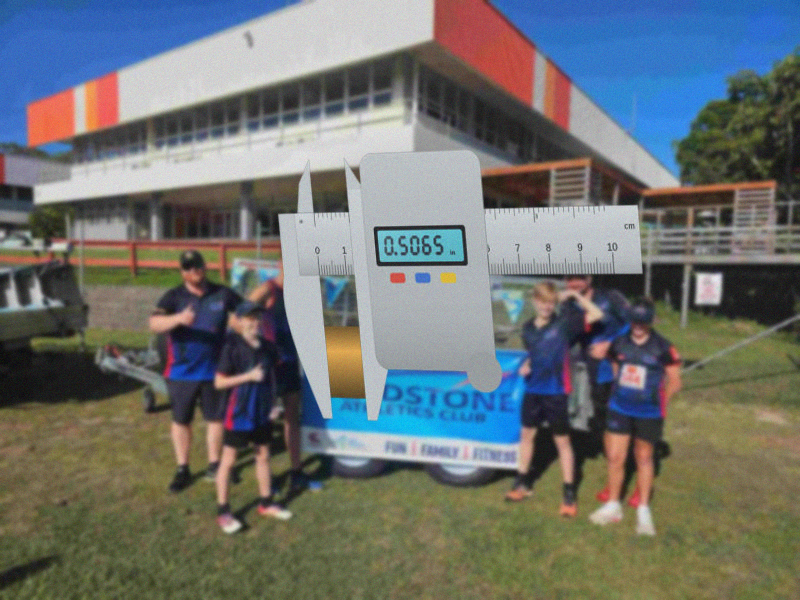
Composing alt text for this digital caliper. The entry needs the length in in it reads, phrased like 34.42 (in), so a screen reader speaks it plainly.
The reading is 0.5065 (in)
